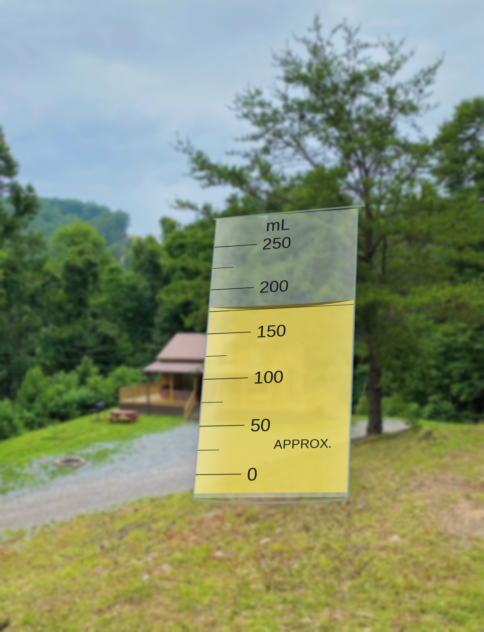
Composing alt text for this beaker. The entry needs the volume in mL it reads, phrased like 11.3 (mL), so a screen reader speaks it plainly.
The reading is 175 (mL)
